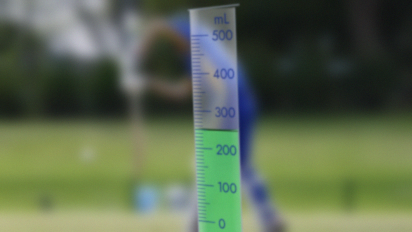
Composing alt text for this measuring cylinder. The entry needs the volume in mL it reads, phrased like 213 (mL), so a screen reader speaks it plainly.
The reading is 250 (mL)
